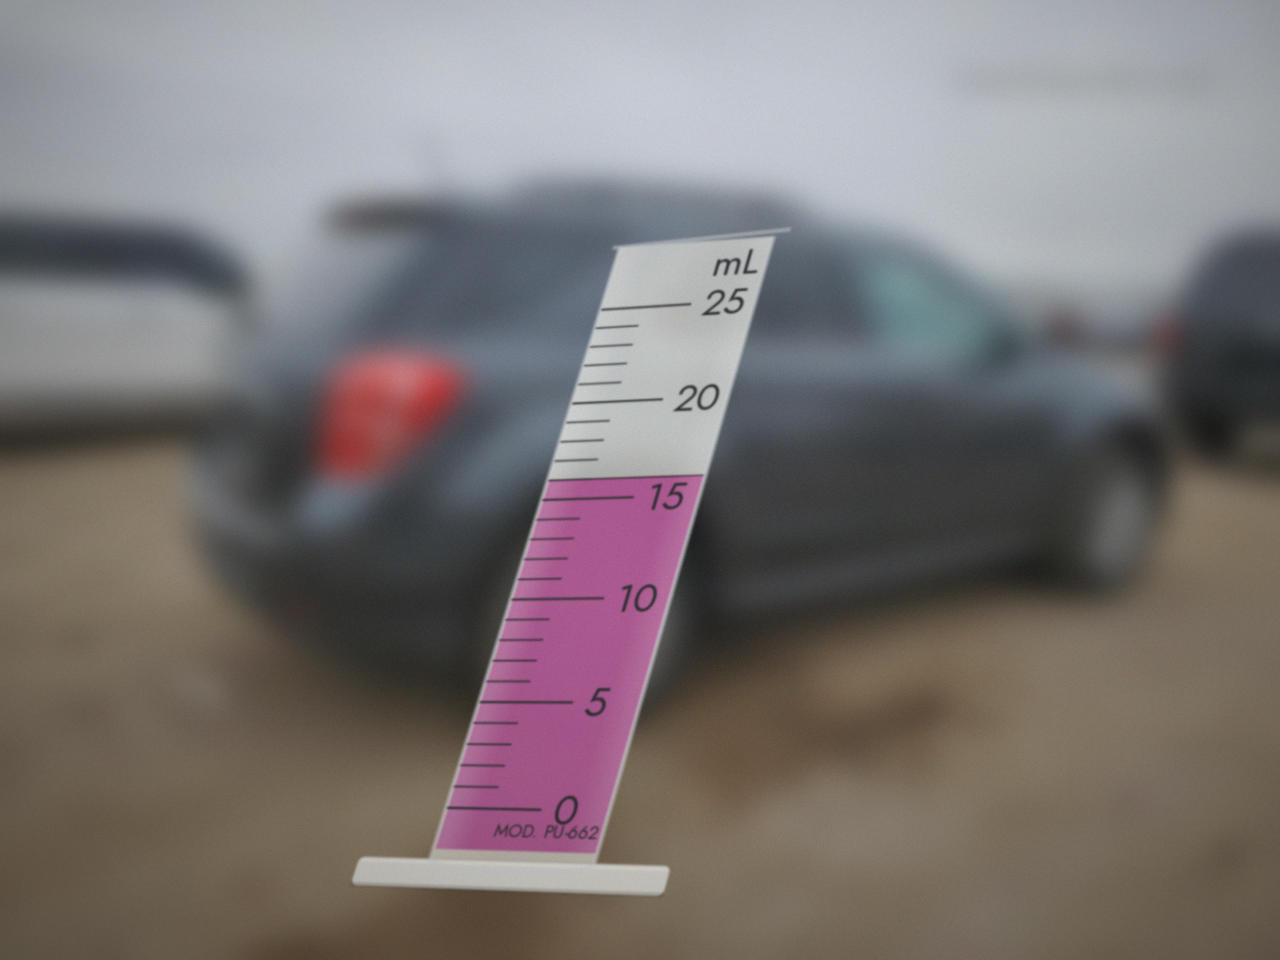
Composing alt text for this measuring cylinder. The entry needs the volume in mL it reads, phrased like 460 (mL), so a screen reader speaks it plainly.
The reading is 16 (mL)
